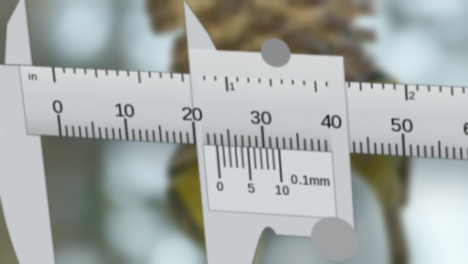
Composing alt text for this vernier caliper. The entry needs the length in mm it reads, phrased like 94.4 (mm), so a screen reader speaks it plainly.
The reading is 23.2 (mm)
